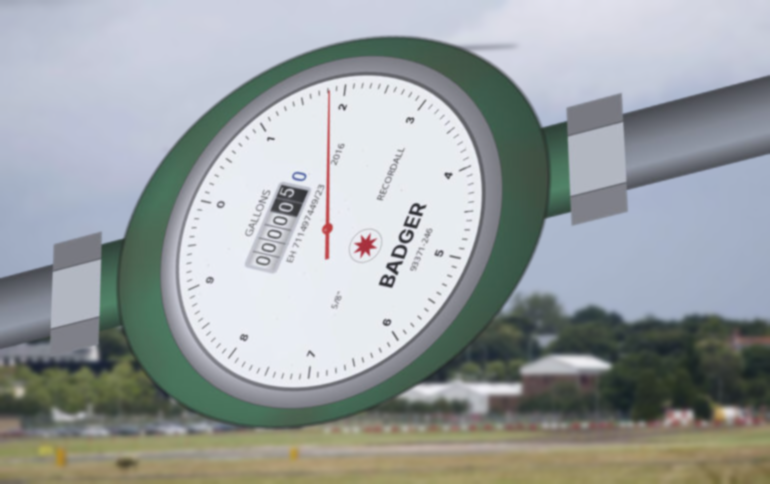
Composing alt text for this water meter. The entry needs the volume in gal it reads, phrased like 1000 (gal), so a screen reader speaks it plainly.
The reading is 51.8 (gal)
